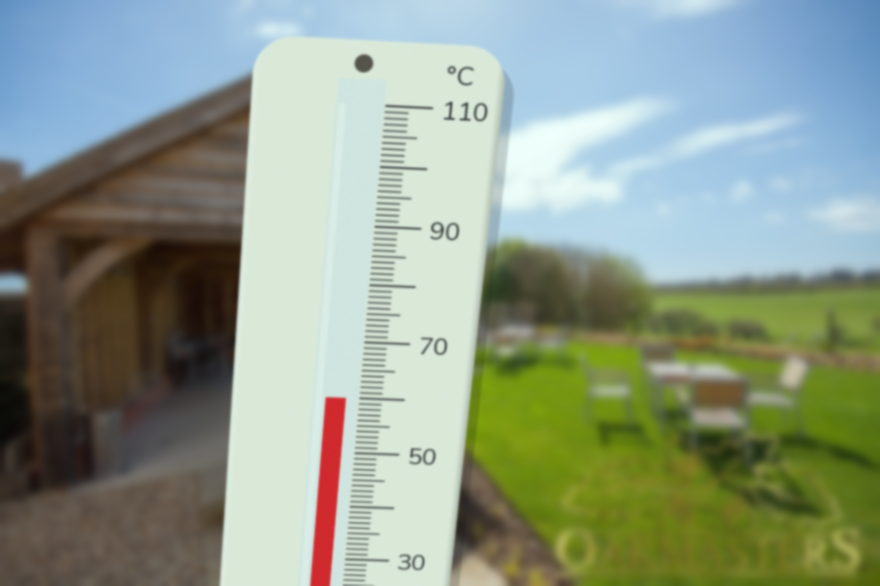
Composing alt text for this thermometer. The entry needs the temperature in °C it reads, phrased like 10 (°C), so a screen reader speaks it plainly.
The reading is 60 (°C)
